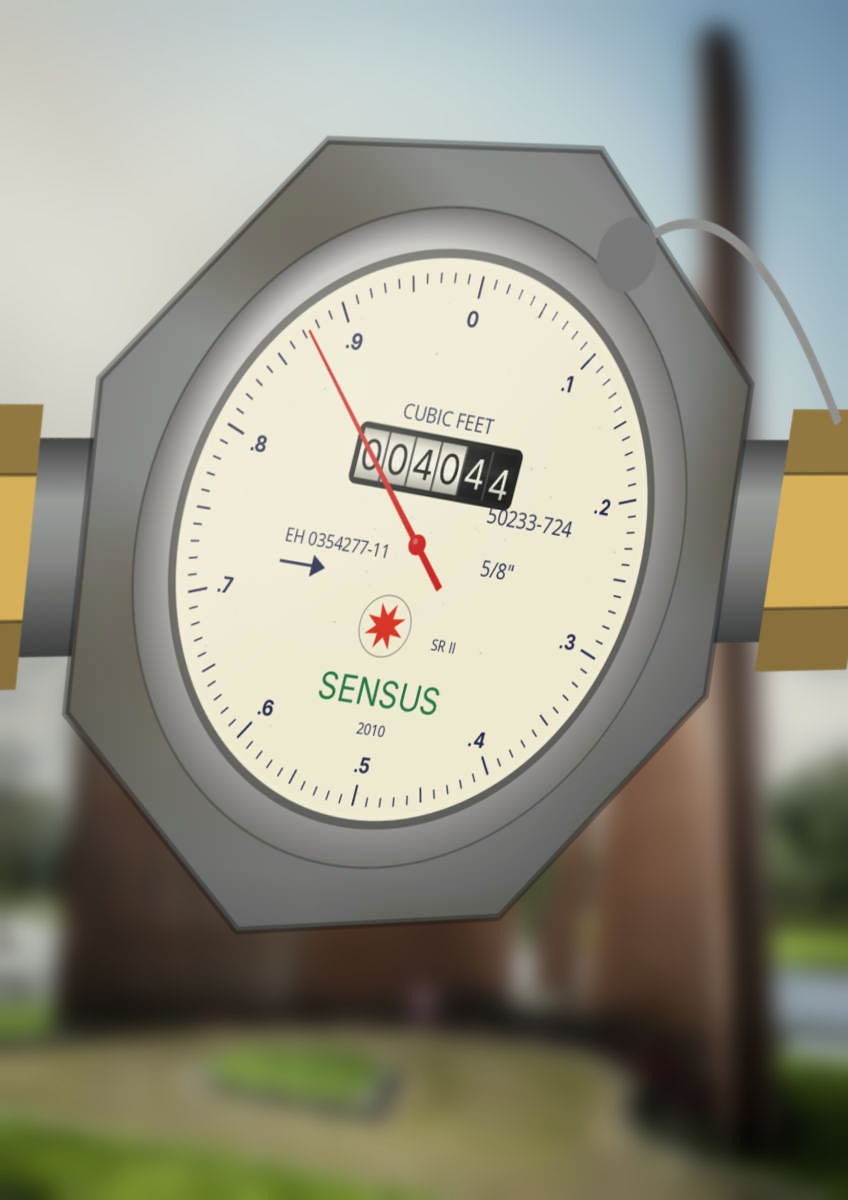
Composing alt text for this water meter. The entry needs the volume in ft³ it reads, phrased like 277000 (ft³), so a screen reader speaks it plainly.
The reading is 4043.87 (ft³)
